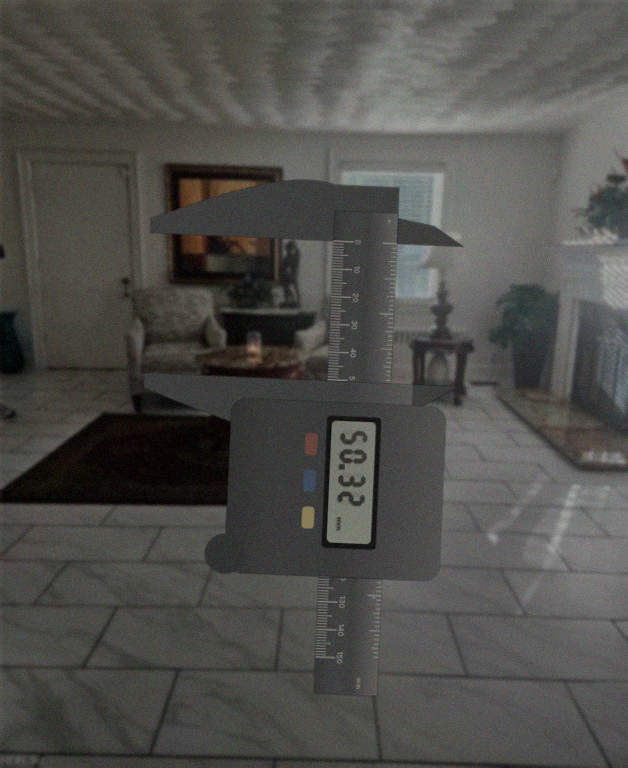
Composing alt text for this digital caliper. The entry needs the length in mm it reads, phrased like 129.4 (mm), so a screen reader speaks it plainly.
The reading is 50.32 (mm)
